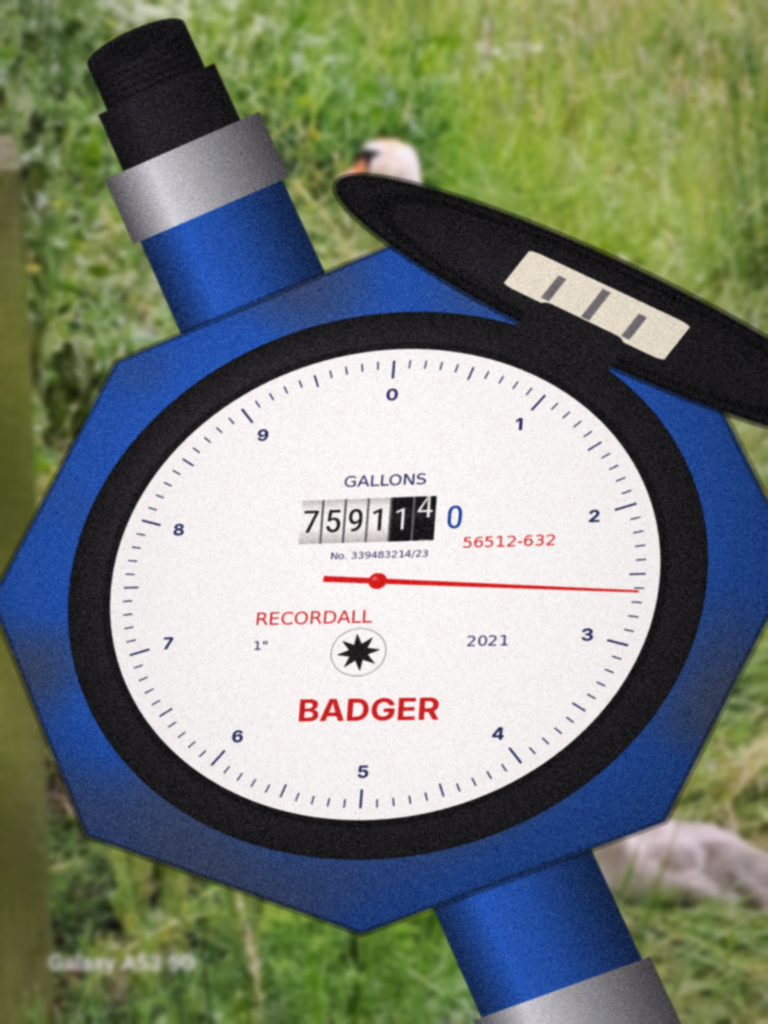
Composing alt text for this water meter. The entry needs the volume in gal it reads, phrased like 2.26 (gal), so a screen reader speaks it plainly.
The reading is 7591142.6 (gal)
